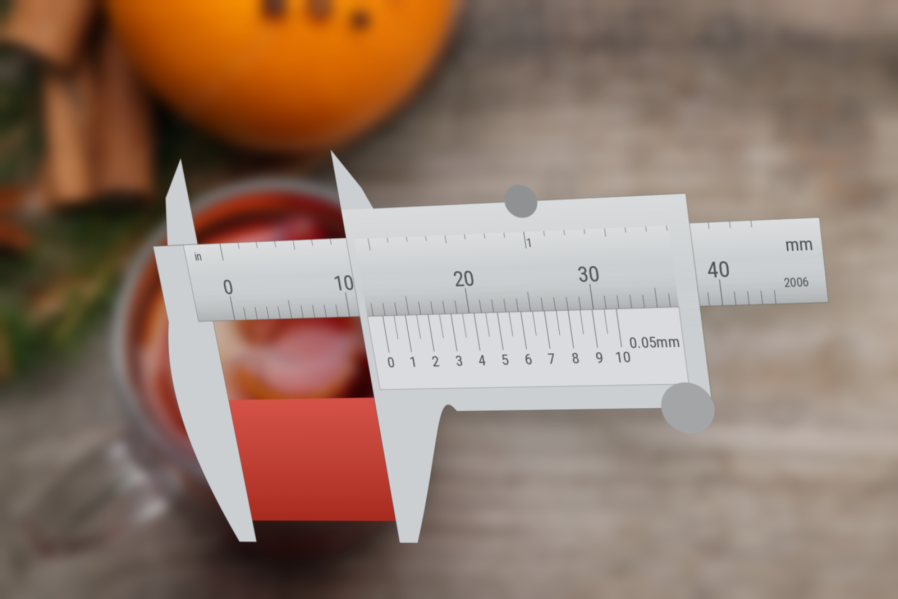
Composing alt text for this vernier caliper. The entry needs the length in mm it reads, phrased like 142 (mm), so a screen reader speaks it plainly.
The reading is 12.8 (mm)
